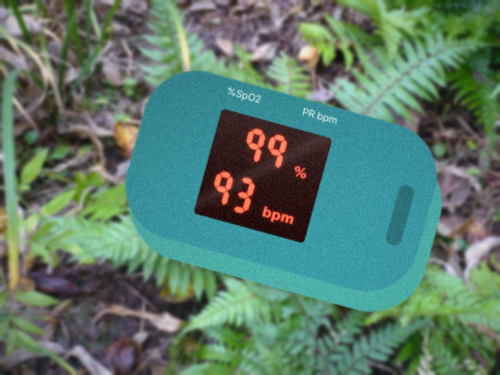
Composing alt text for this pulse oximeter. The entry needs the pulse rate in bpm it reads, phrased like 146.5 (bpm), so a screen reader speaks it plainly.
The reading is 93 (bpm)
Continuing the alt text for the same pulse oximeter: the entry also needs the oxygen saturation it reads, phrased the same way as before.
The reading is 99 (%)
